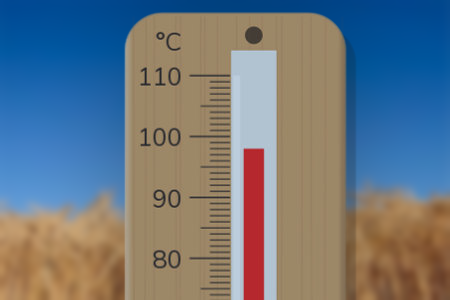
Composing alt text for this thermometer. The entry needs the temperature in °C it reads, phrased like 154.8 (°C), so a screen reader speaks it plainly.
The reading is 98 (°C)
